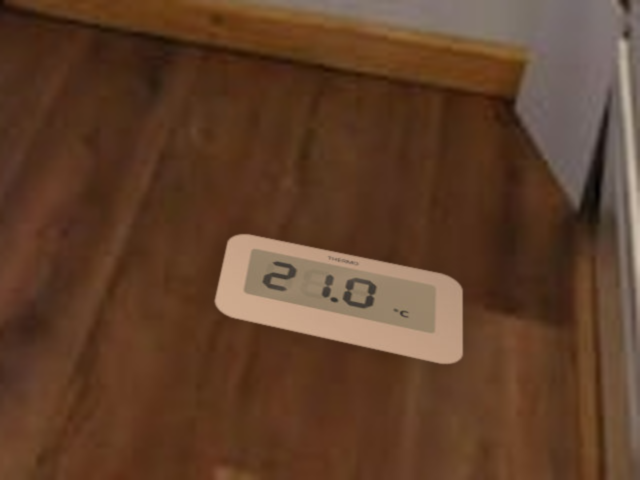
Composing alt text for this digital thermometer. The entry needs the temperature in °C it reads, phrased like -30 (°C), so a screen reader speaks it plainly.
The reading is 21.0 (°C)
